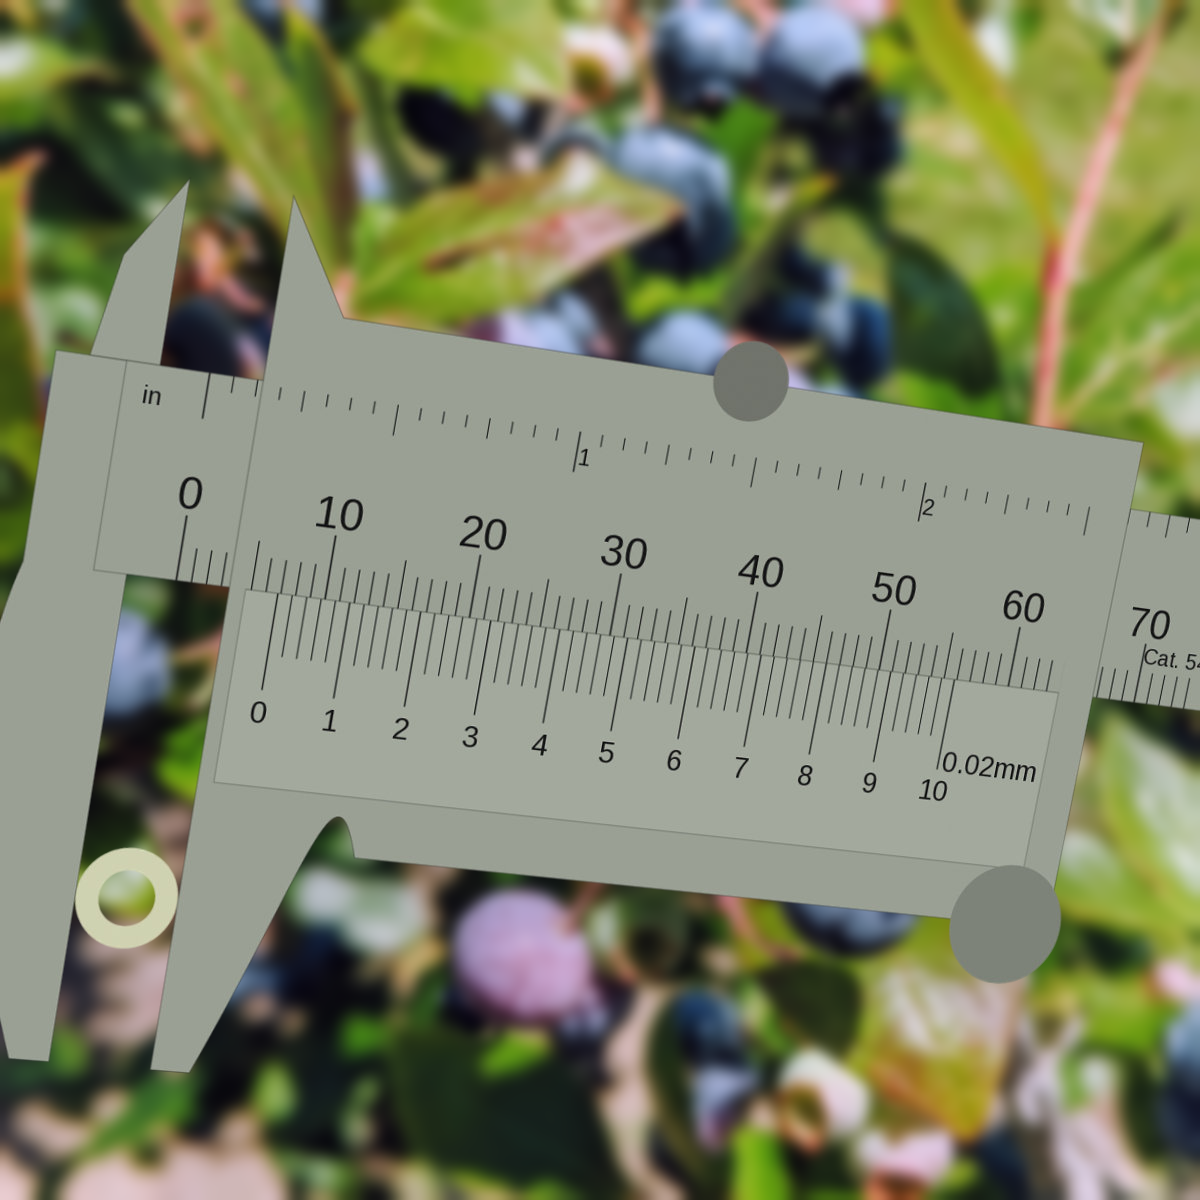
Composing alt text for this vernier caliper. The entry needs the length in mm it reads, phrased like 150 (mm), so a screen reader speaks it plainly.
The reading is 6.8 (mm)
